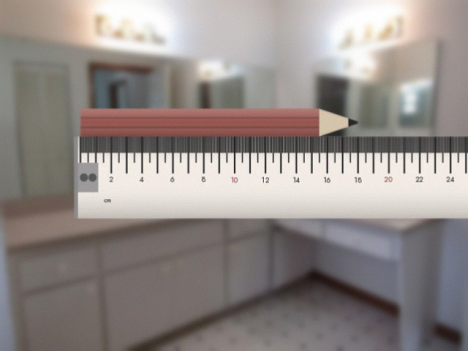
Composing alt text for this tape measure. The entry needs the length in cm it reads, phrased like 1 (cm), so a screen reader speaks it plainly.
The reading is 18 (cm)
